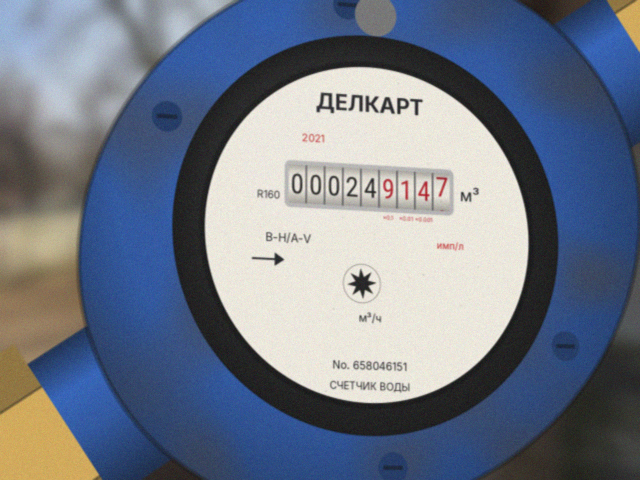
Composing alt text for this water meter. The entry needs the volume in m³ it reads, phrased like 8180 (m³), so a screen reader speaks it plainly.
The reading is 24.9147 (m³)
